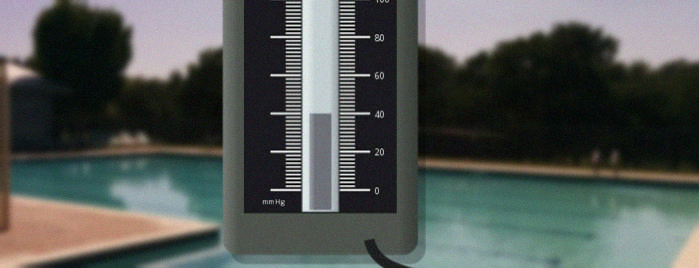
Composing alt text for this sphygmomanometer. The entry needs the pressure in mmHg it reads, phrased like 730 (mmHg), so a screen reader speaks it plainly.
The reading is 40 (mmHg)
